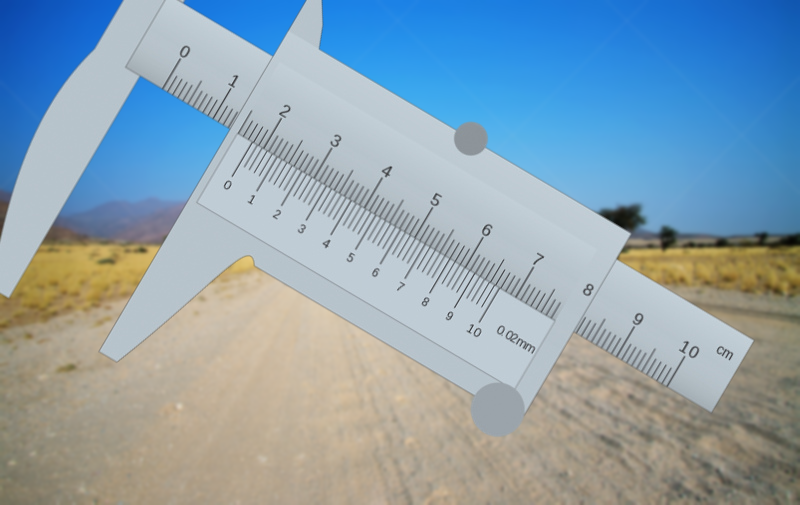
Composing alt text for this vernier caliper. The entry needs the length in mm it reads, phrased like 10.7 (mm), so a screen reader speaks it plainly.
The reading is 17.8 (mm)
